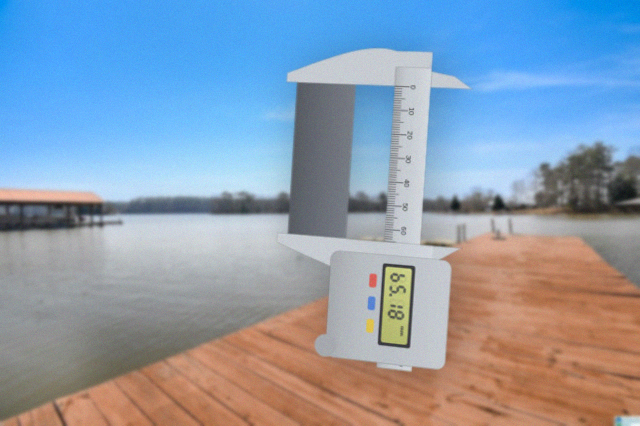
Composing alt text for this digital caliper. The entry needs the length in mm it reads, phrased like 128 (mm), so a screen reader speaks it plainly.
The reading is 65.18 (mm)
